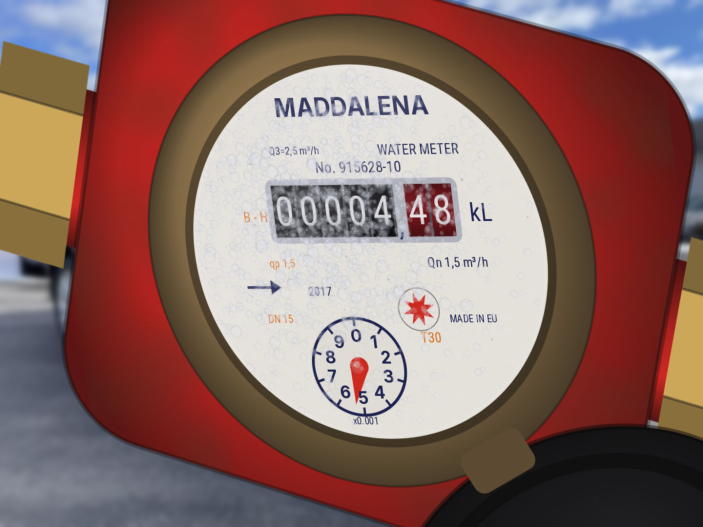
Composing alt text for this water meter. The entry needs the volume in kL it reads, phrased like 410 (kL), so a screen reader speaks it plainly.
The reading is 4.485 (kL)
